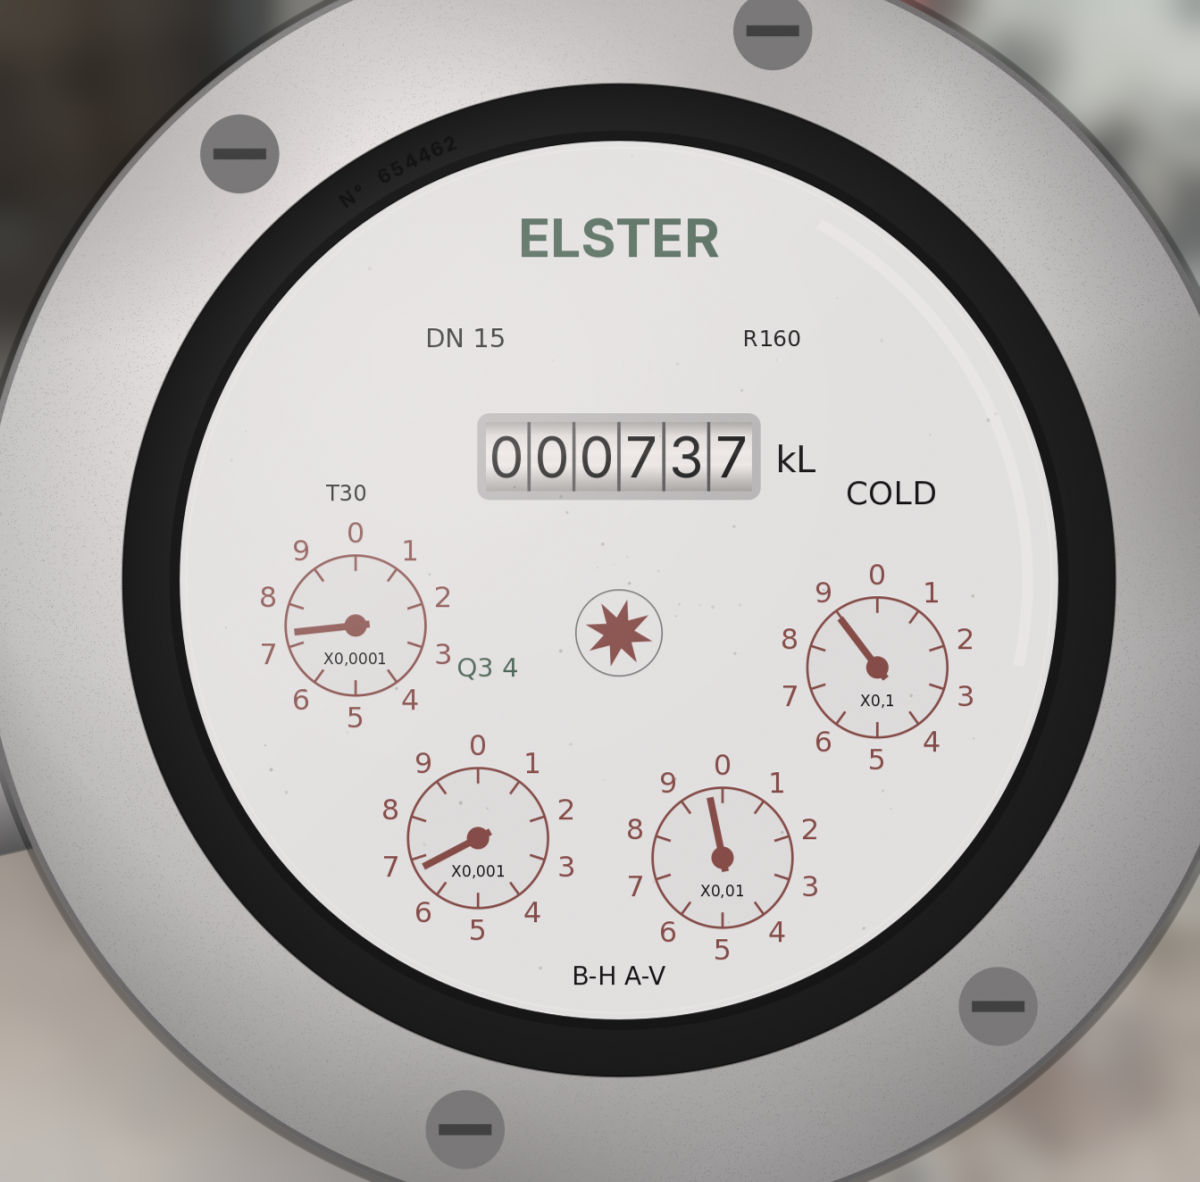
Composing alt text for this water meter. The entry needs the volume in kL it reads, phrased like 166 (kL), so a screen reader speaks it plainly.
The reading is 737.8967 (kL)
